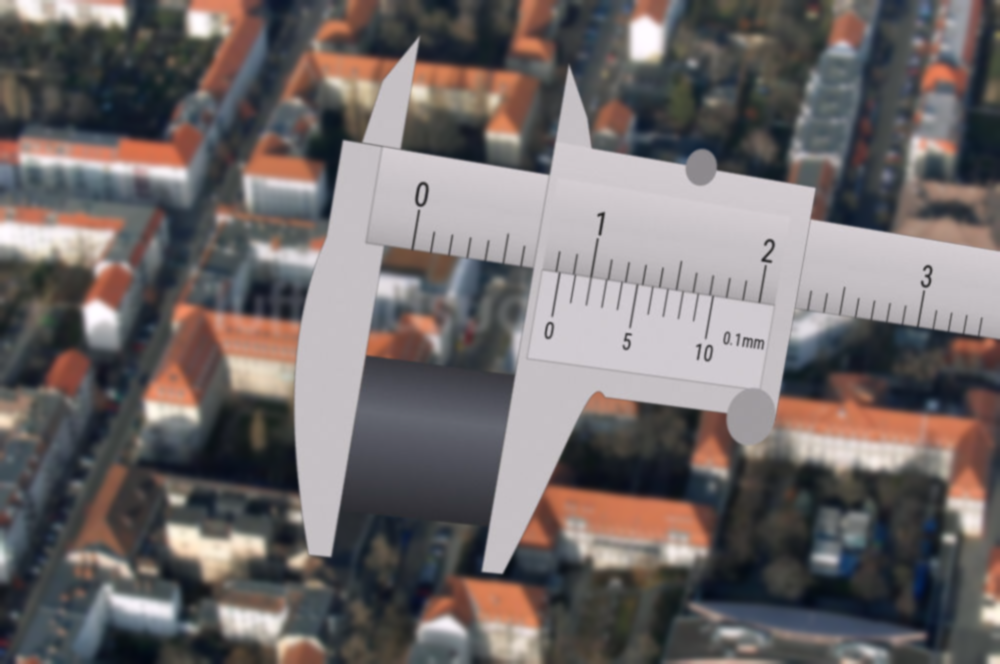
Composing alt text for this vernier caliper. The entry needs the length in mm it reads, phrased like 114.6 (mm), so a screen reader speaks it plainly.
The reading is 8.2 (mm)
